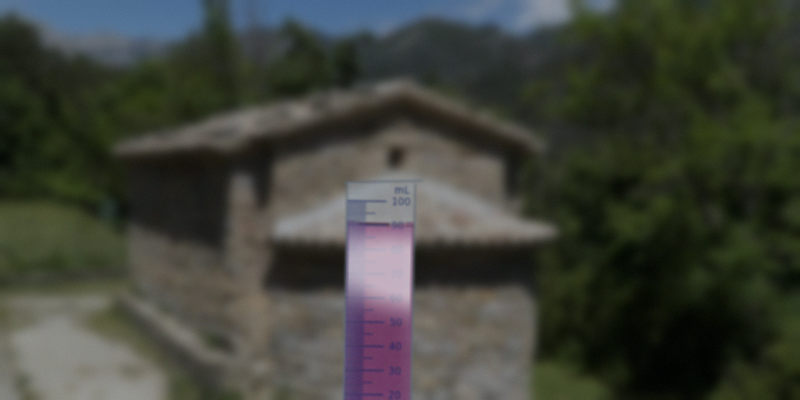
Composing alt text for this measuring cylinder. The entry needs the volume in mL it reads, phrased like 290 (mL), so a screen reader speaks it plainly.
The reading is 90 (mL)
